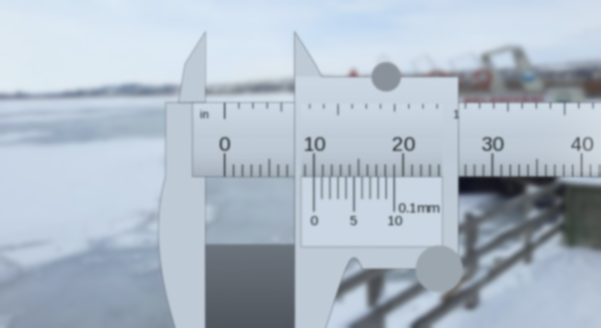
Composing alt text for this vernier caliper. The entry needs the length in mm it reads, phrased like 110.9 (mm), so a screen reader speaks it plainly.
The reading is 10.0 (mm)
